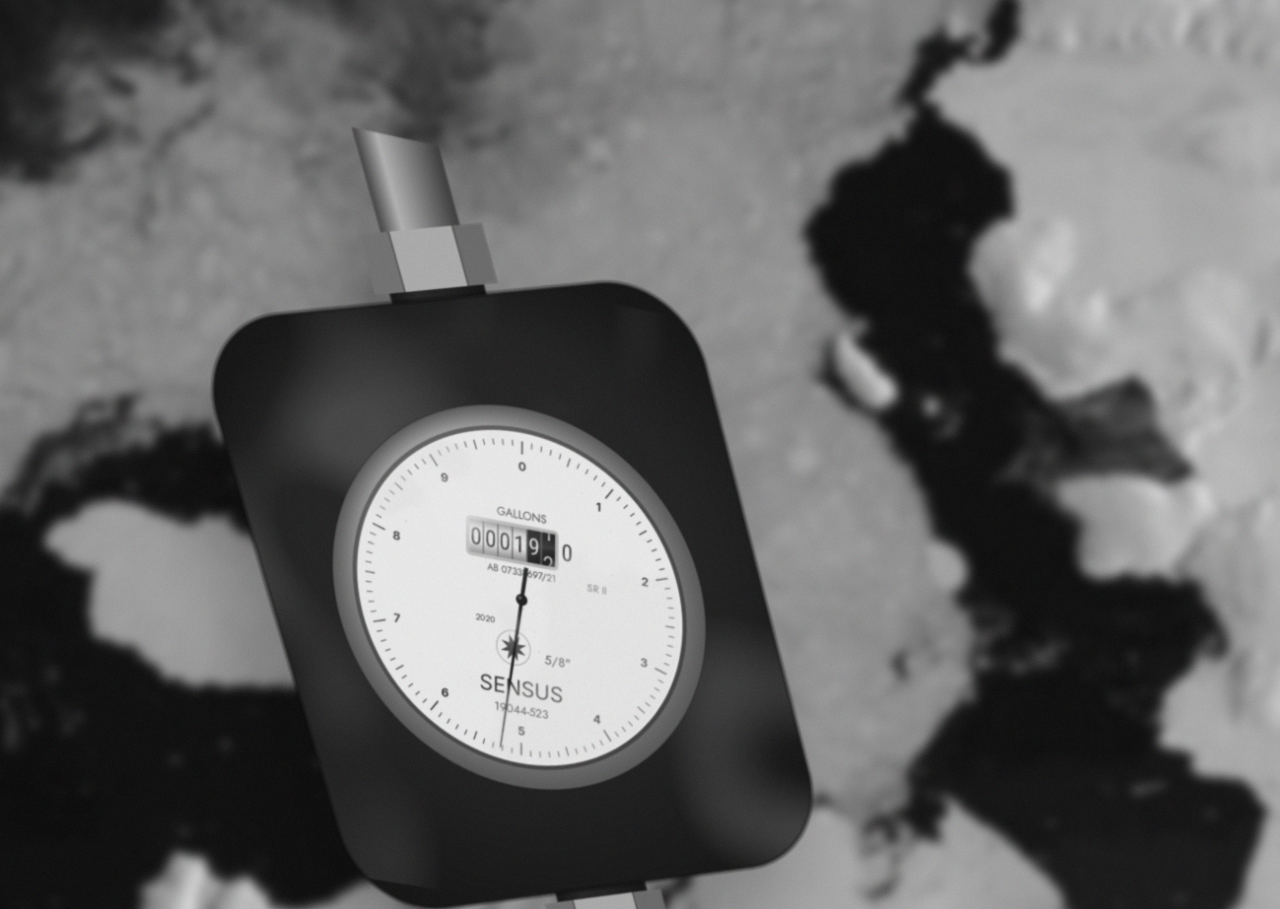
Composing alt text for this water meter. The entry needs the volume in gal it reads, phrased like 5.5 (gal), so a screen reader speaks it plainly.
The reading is 1915.2 (gal)
